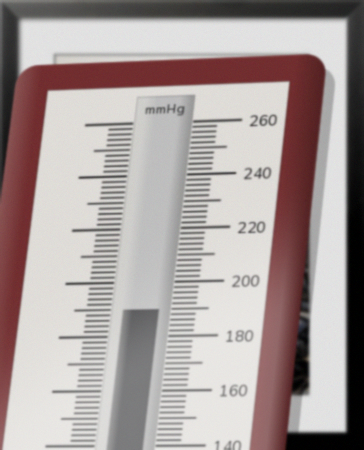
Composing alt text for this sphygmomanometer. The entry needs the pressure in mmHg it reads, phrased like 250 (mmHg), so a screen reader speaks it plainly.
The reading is 190 (mmHg)
